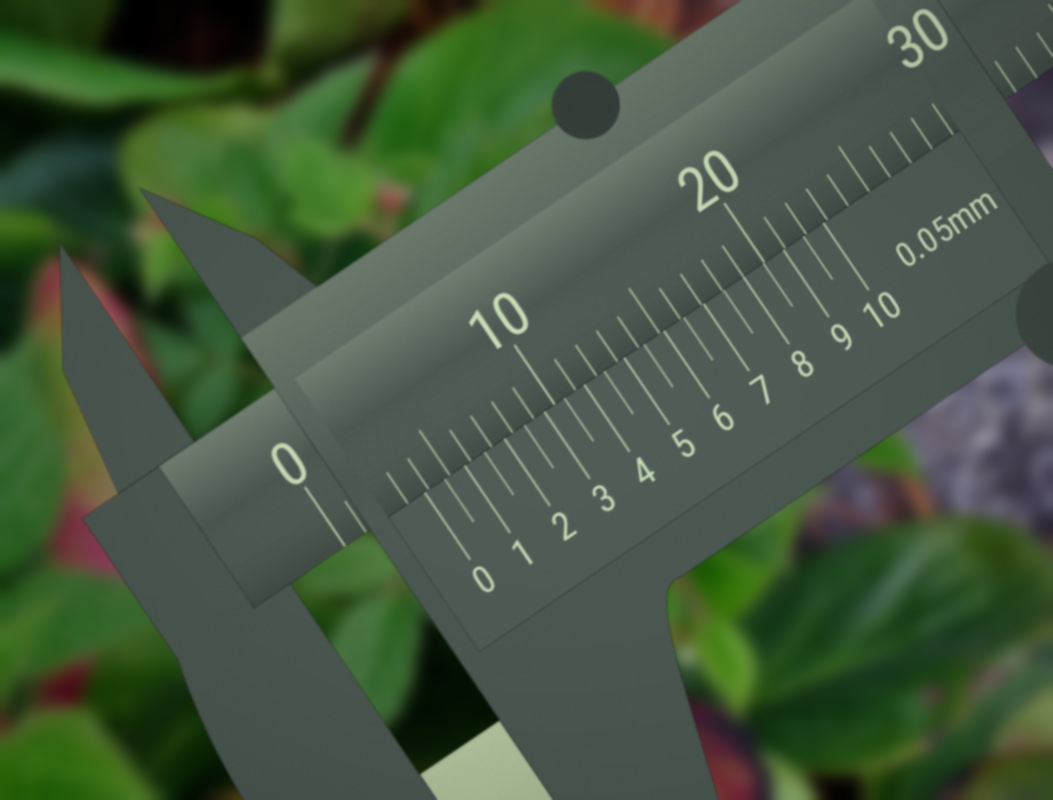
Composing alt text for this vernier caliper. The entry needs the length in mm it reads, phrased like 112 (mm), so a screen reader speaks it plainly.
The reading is 3.8 (mm)
